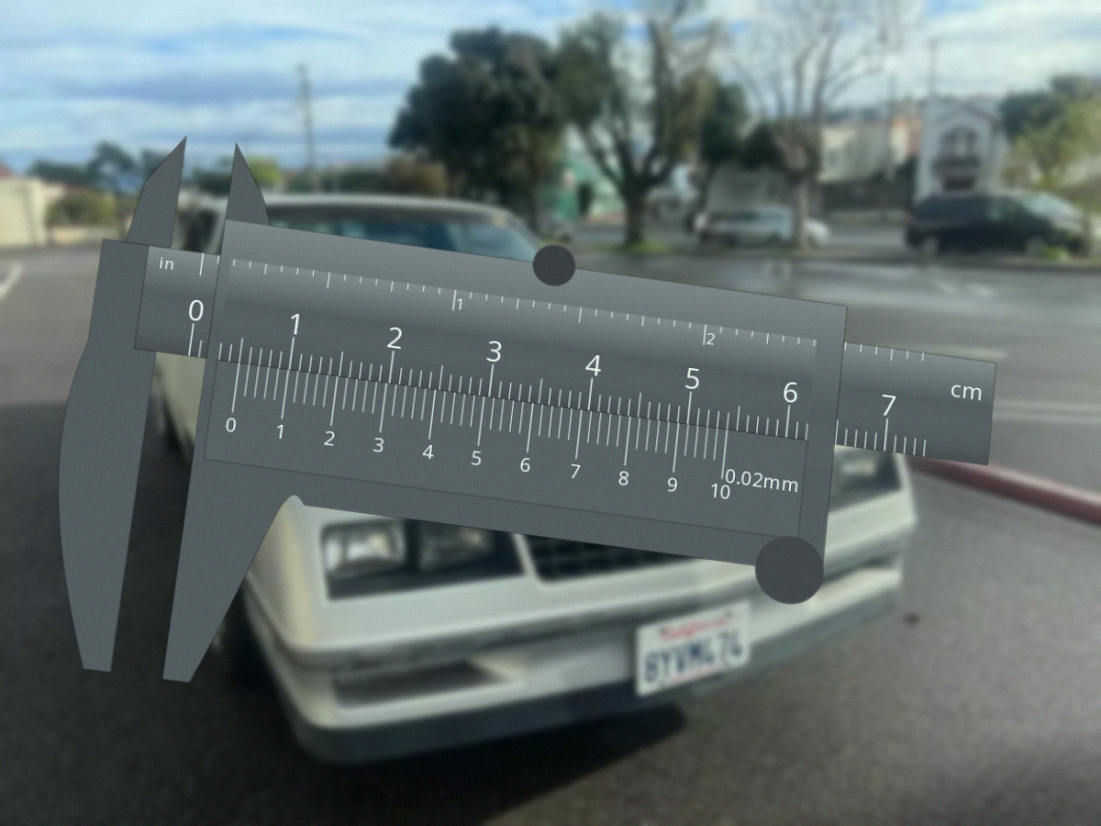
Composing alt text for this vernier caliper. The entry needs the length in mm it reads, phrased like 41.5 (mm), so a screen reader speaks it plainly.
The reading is 5.0 (mm)
